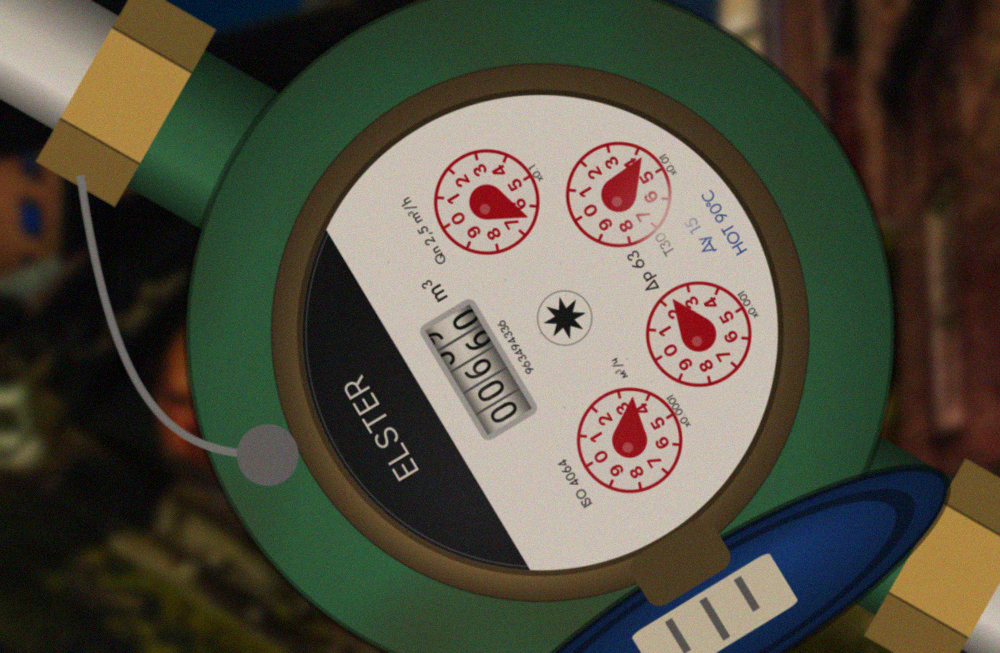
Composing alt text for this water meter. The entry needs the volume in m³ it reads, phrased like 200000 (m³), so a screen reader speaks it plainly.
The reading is 659.6423 (m³)
